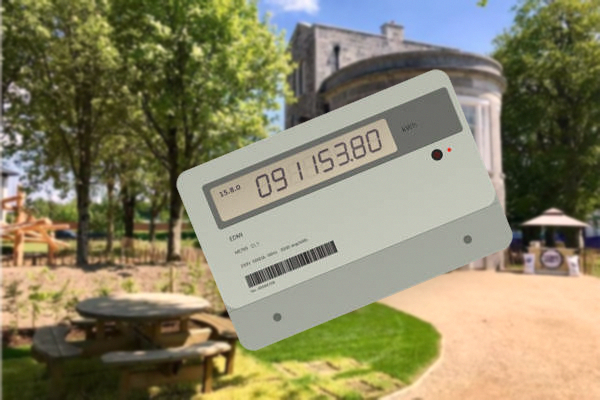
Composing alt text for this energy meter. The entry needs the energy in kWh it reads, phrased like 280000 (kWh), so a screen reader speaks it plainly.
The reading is 91153.80 (kWh)
